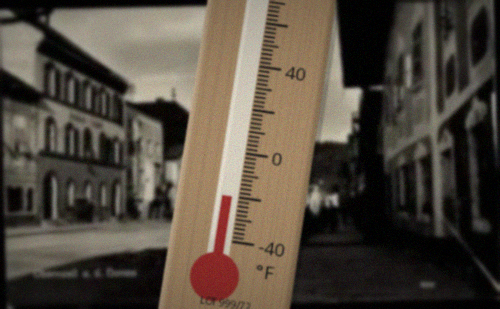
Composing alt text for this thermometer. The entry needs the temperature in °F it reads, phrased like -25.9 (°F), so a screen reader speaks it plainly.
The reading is -20 (°F)
